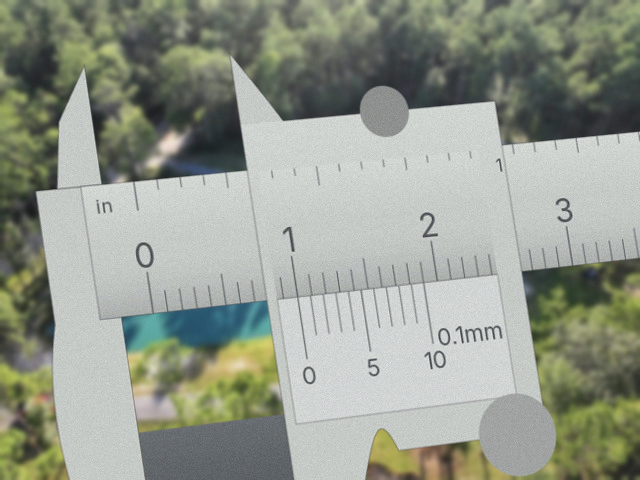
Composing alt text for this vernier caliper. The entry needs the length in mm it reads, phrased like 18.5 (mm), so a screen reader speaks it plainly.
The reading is 10.0 (mm)
